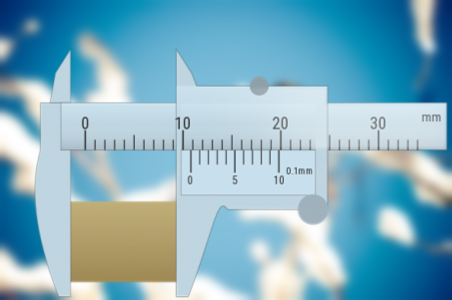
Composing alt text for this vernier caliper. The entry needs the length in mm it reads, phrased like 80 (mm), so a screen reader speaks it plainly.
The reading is 10.8 (mm)
